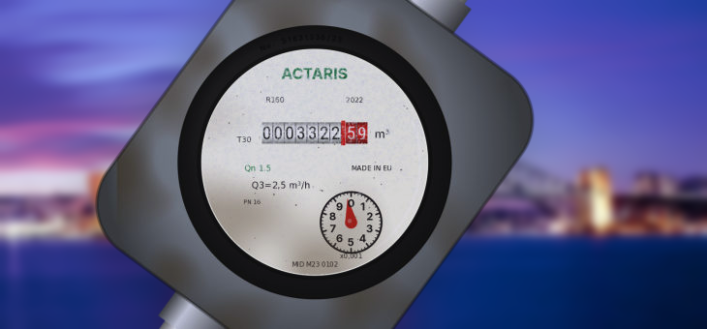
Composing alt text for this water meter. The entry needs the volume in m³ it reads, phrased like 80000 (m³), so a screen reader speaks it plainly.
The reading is 3322.589 (m³)
